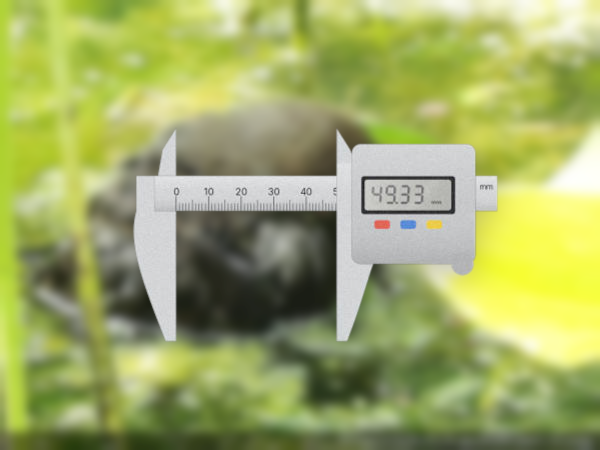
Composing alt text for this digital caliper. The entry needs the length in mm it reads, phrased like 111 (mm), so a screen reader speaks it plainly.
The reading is 49.33 (mm)
